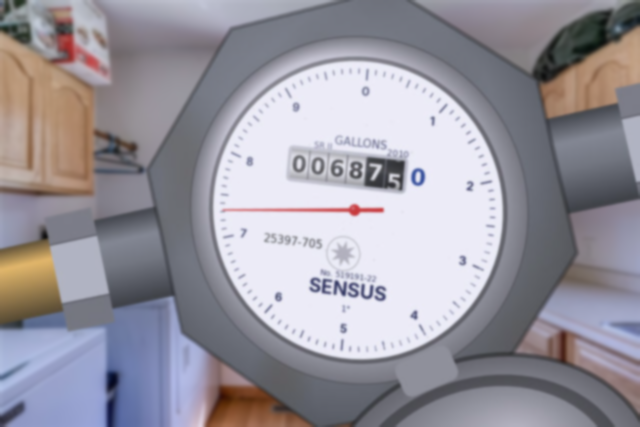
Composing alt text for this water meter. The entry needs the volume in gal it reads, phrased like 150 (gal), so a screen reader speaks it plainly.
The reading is 68747.3 (gal)
